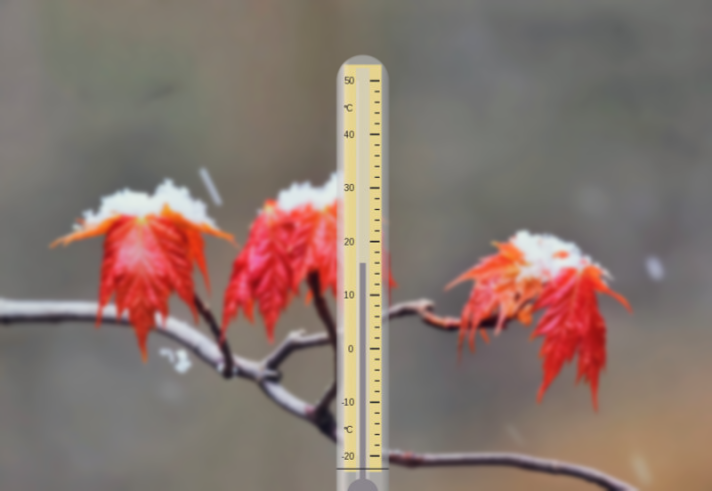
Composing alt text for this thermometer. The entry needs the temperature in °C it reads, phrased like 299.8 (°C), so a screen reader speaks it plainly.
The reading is 16 (°C)
